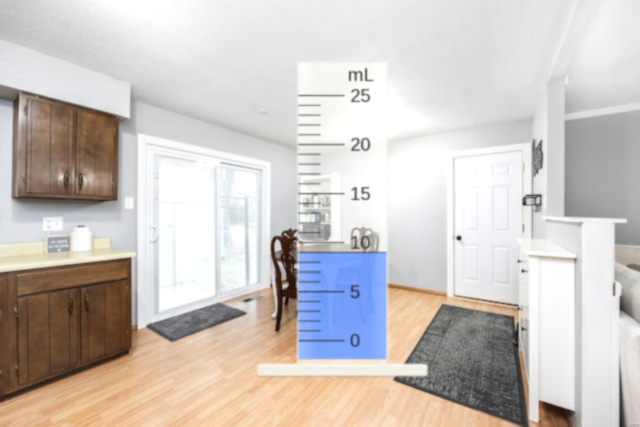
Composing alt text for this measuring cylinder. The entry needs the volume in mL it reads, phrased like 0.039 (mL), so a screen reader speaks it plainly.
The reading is 9 (mL)
